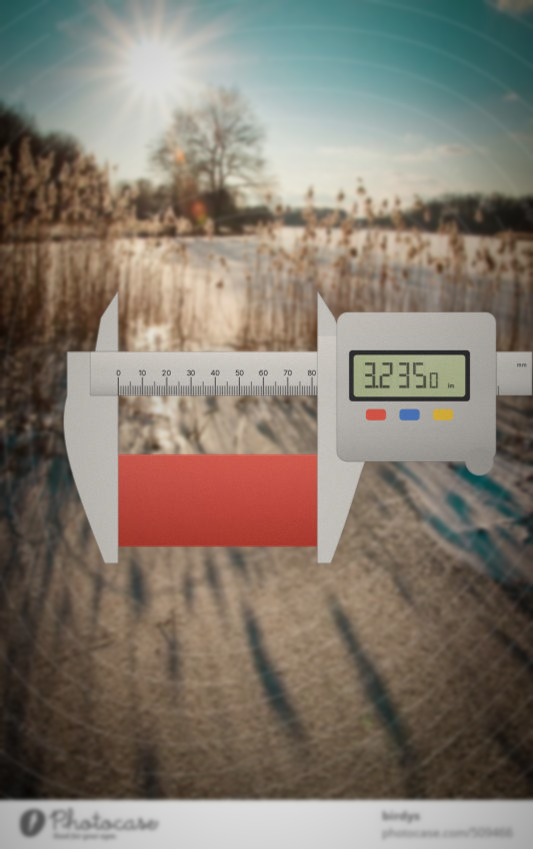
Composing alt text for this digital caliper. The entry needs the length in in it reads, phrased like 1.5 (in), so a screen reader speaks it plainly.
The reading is 3.2350 (in)
